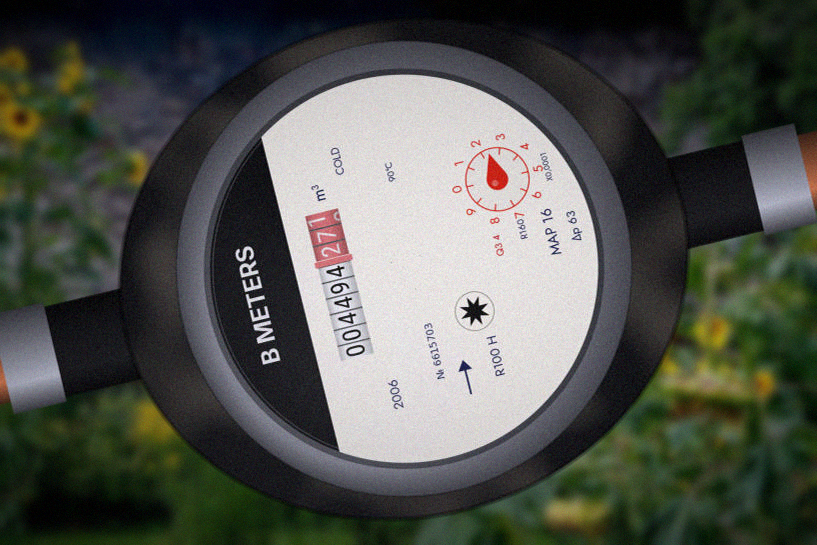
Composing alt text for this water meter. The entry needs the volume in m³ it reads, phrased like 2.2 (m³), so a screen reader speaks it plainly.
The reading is 4494.2712 (m³)
